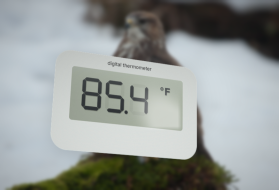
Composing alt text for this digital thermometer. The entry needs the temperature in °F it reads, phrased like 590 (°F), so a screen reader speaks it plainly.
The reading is 85.4 (°F)
